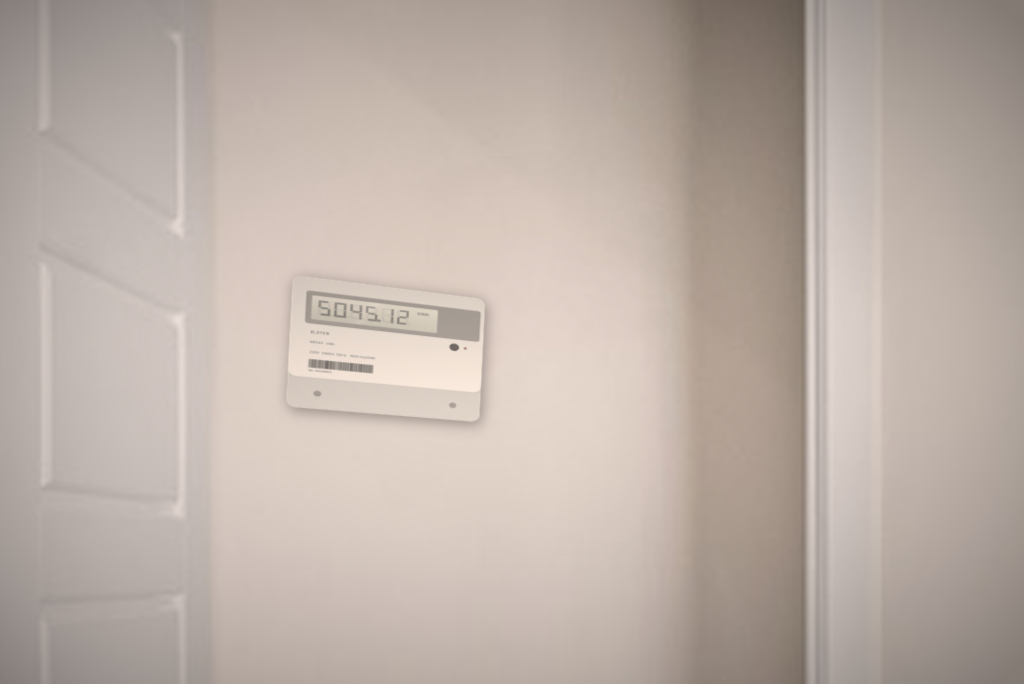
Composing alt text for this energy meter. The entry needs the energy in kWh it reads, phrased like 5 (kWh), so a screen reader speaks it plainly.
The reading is 5045.12 (kWh)
